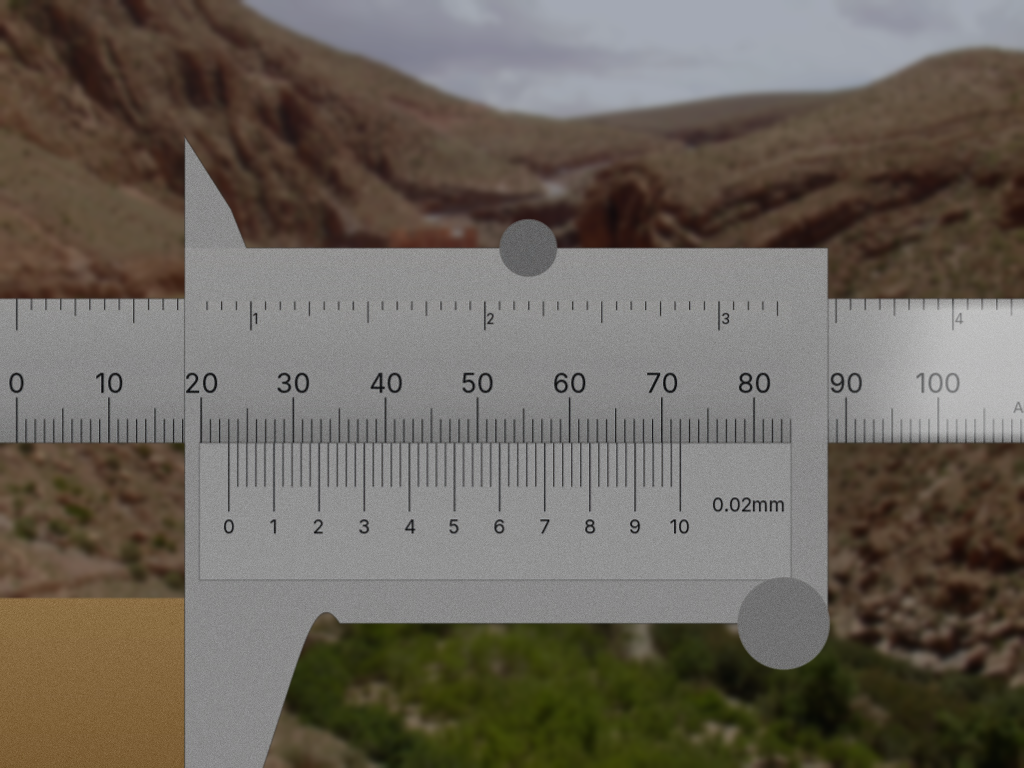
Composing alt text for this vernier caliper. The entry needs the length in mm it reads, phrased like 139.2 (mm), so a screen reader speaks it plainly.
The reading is 23.0 (mm)
